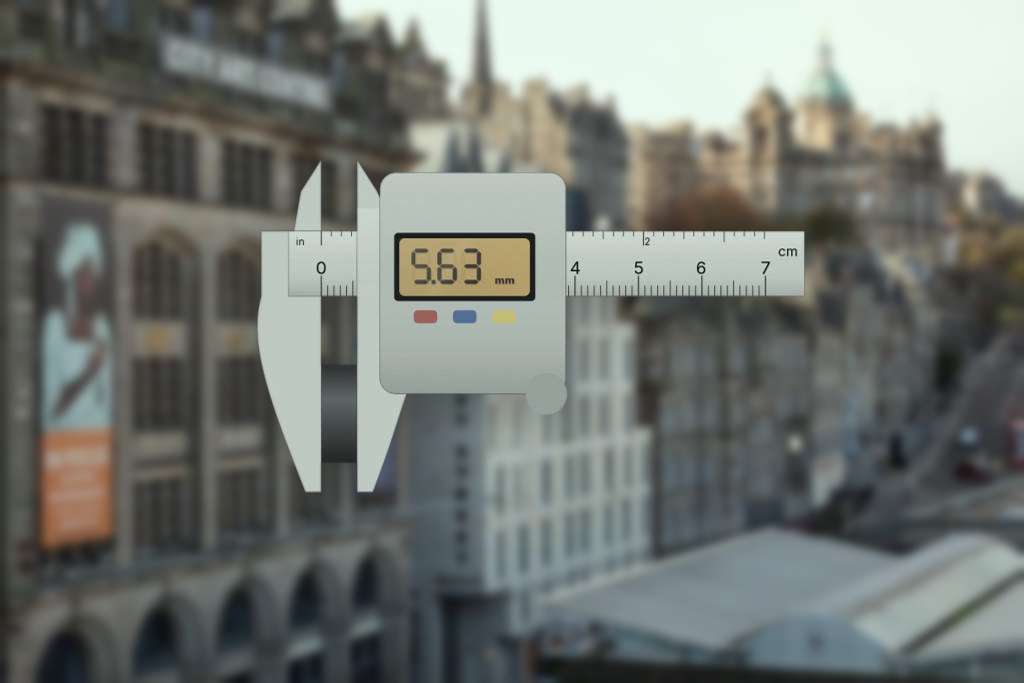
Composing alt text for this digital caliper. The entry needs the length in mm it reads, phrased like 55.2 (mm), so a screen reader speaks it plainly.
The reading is 5.63 (mm)
